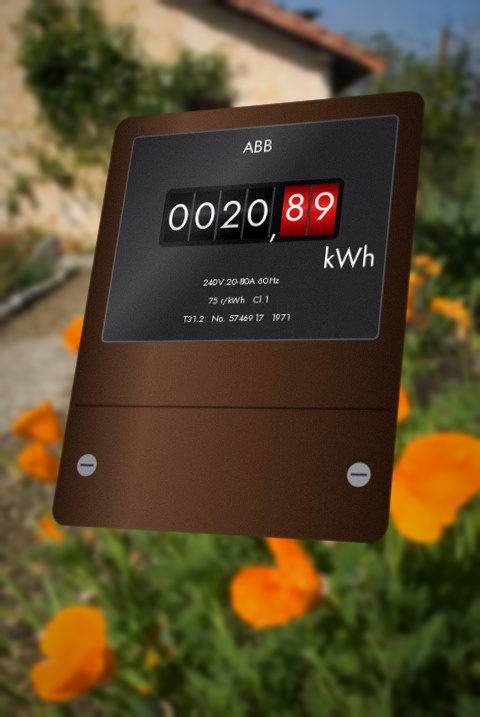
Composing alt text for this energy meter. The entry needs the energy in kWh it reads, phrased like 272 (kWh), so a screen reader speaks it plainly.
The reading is 20.89 (kWh)
